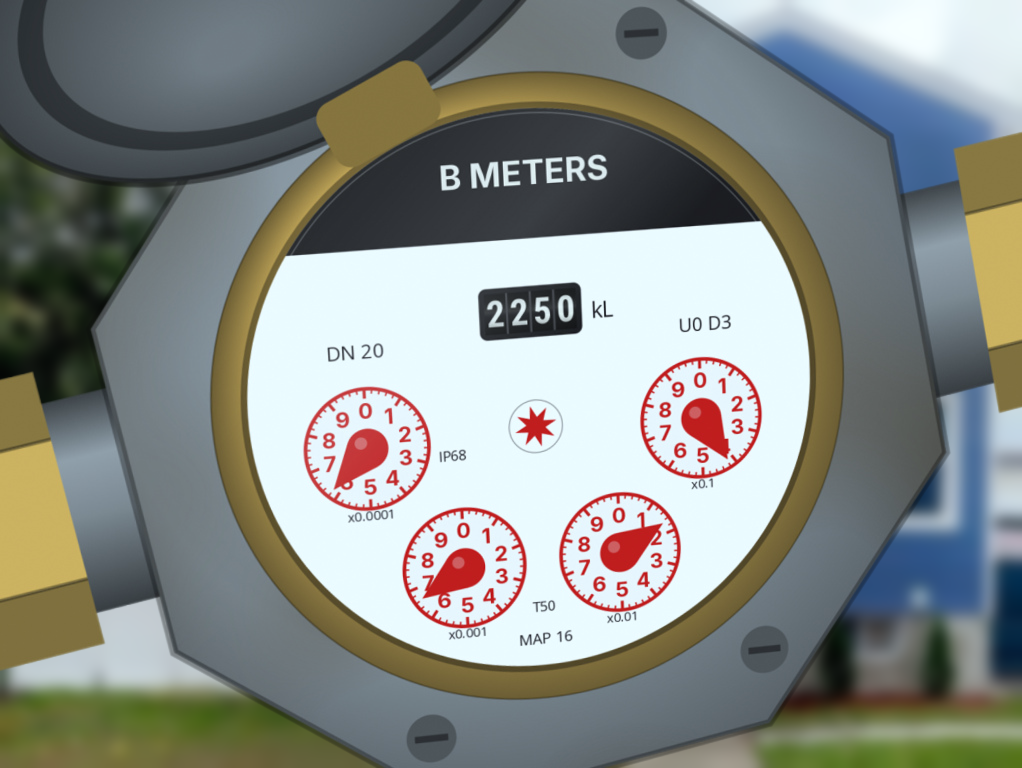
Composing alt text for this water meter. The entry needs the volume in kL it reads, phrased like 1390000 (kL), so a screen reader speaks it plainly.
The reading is 2250.4166 (kL)
